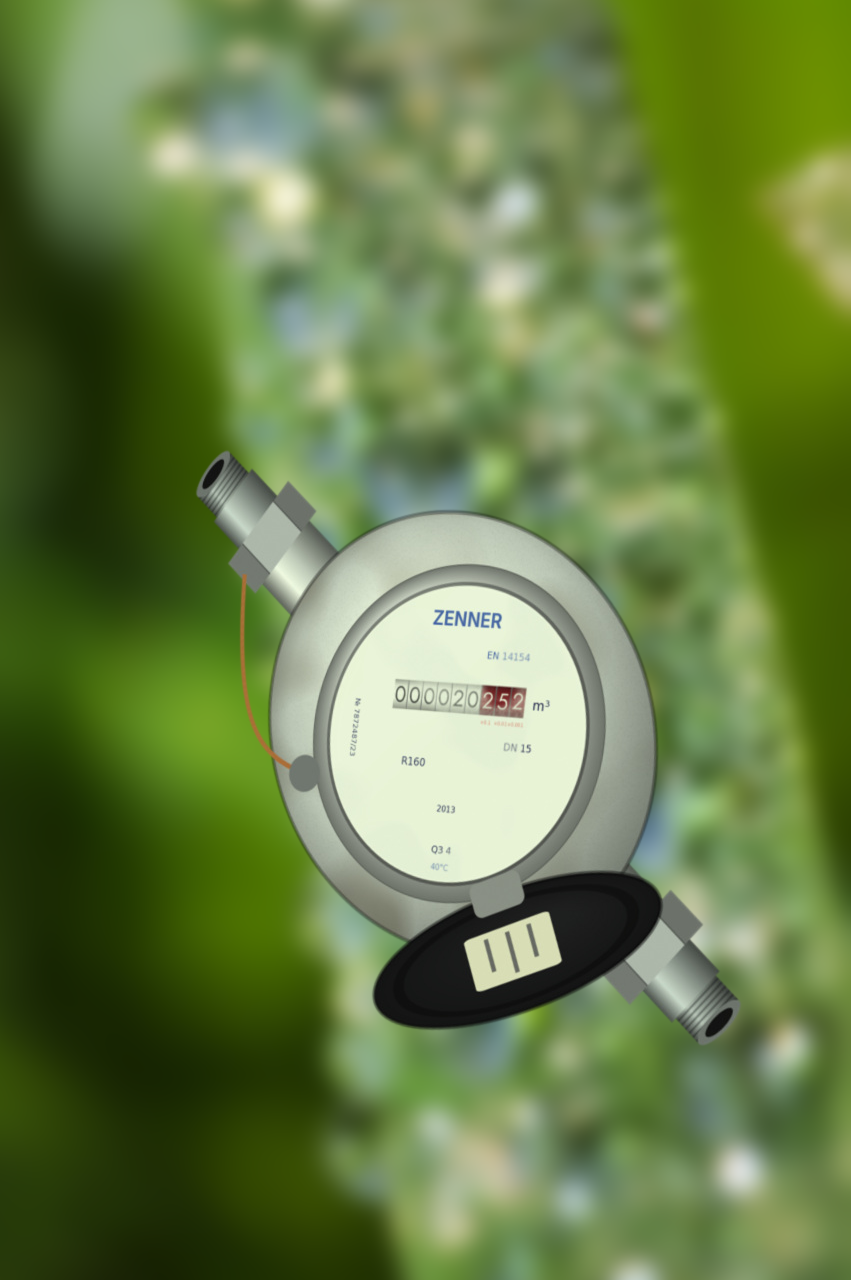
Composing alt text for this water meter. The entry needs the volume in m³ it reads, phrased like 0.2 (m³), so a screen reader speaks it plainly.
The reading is 20.252 (m³)
